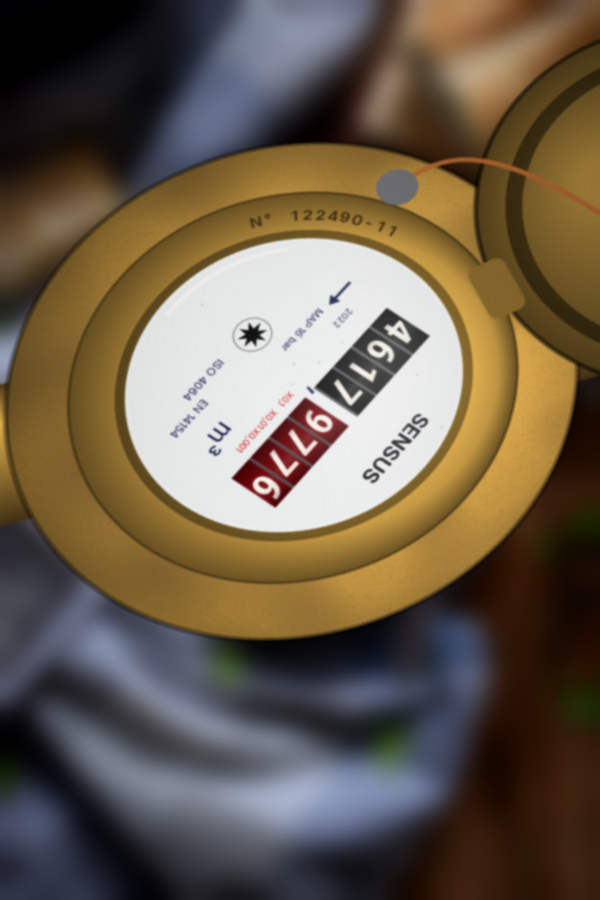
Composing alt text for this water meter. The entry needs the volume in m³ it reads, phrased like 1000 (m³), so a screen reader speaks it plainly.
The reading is 4617.9776 (m³)
